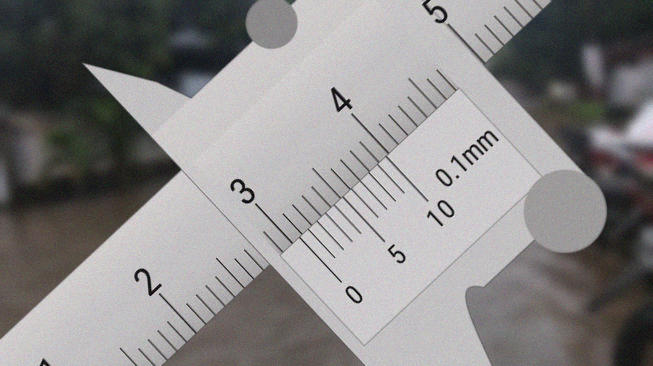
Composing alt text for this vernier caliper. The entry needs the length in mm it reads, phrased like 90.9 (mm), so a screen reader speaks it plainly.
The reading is 30.7 (mm)
